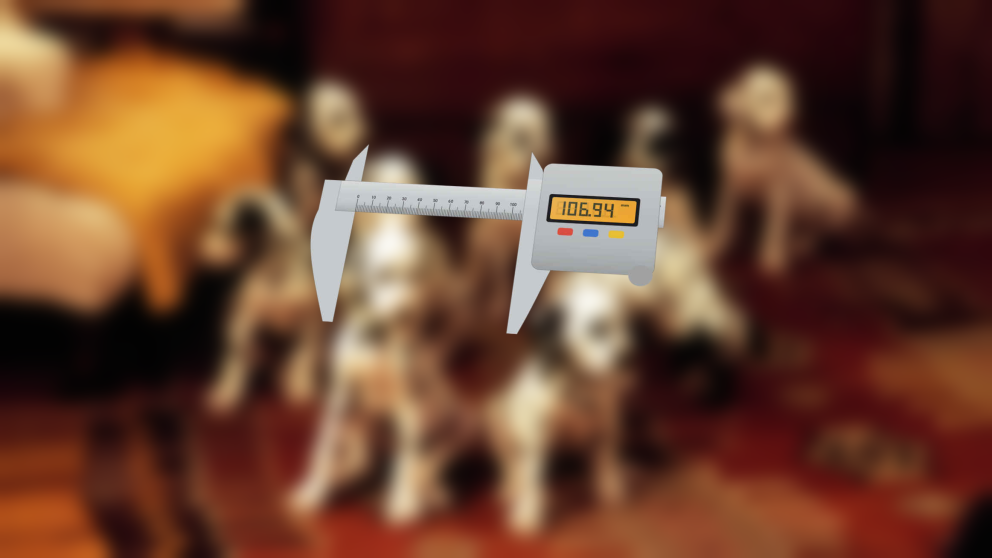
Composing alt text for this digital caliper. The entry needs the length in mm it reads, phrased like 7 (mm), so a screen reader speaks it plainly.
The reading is 106.94 (mm)
